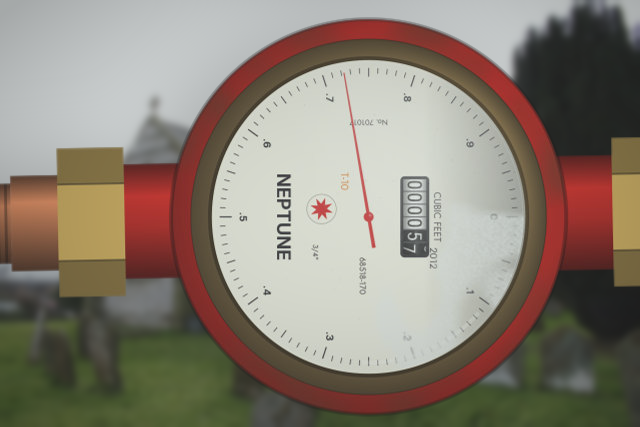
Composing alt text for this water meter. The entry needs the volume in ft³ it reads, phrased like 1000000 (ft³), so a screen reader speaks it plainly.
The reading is 56.72 (ft³)
